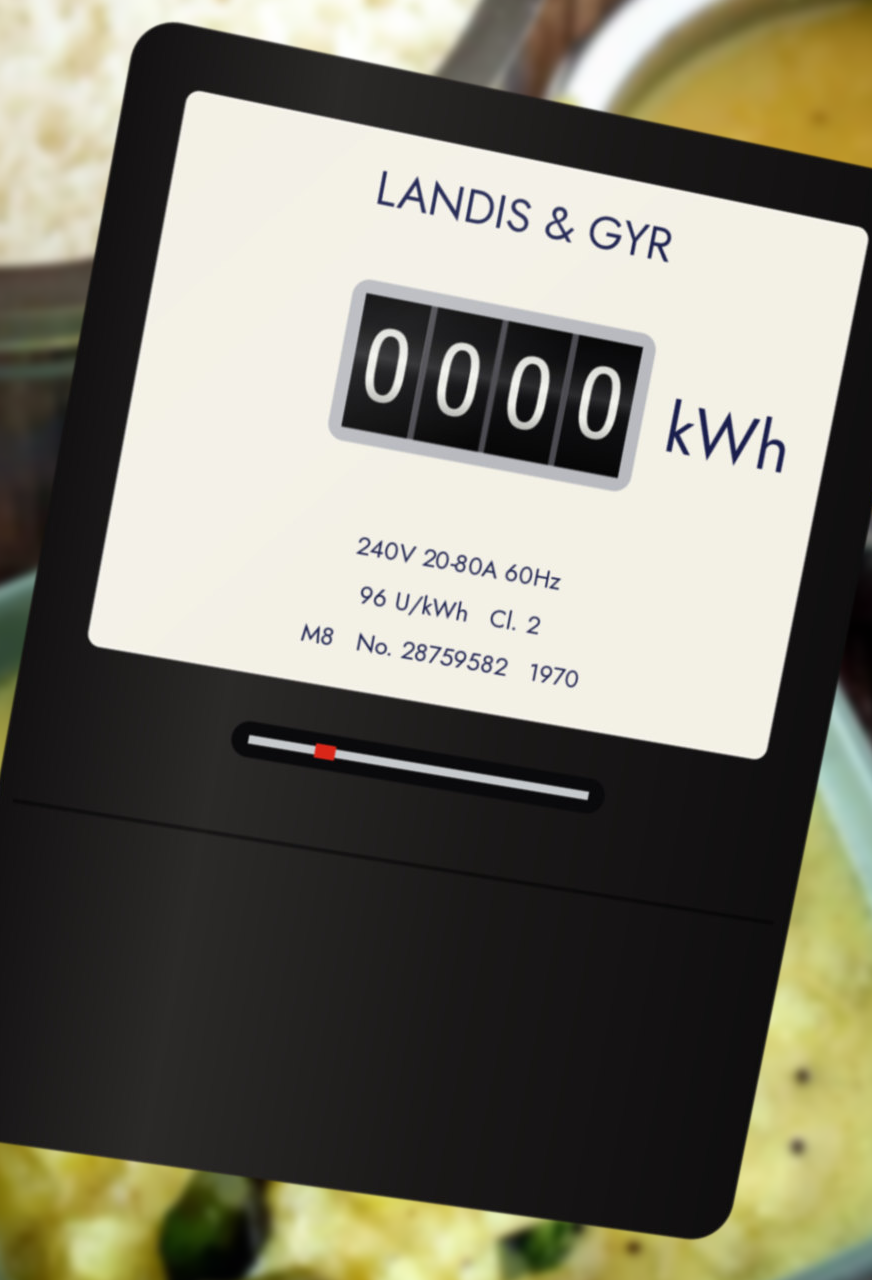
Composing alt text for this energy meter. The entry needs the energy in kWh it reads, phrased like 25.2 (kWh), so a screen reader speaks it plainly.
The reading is 0 (kWh)
